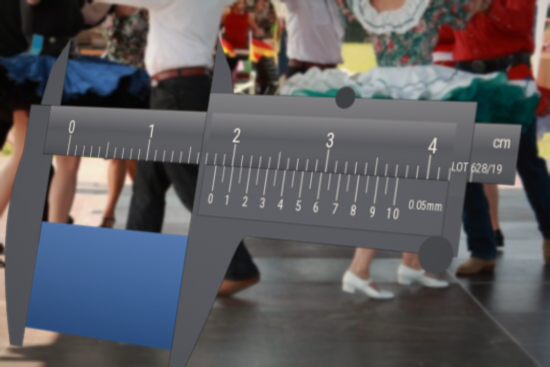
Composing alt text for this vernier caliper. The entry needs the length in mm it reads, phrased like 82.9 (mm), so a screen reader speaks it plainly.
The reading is 18.2 (mm)
